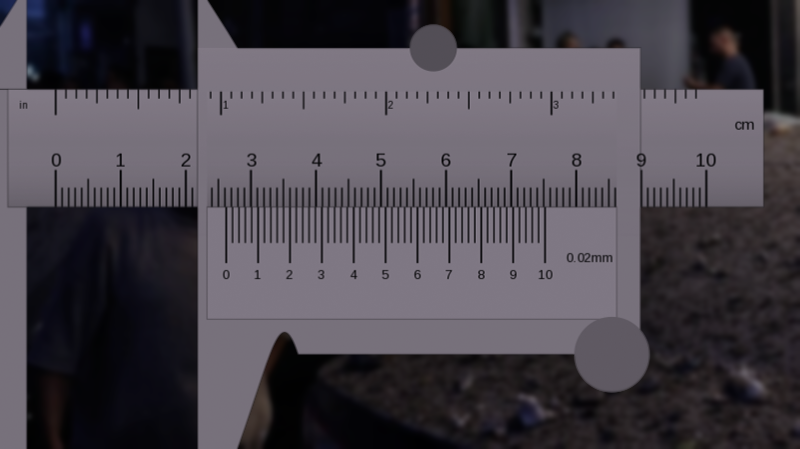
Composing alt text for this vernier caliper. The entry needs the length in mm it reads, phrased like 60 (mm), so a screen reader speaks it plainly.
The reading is 26.2 (mm)
